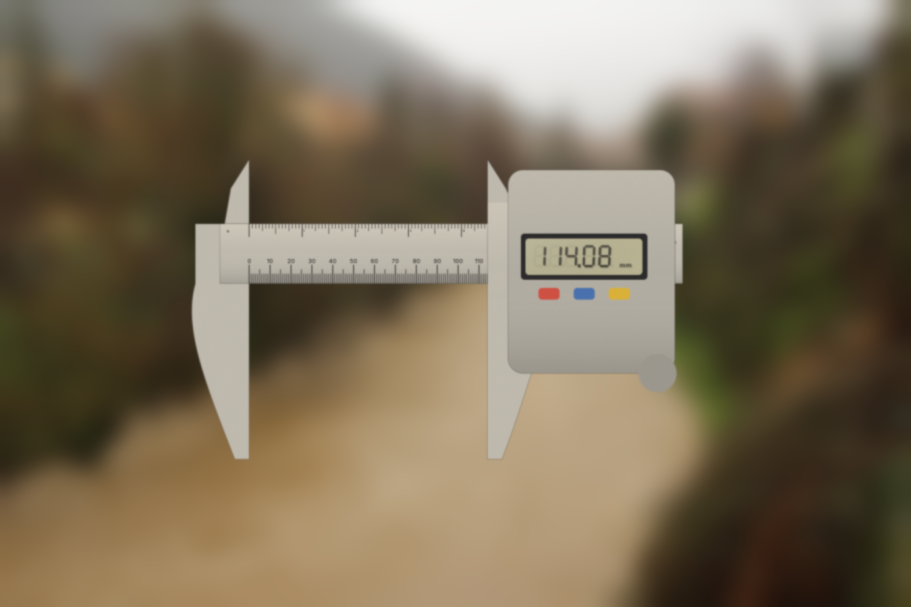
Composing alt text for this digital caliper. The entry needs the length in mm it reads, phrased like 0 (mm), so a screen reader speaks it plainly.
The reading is 114.08 (mm)
